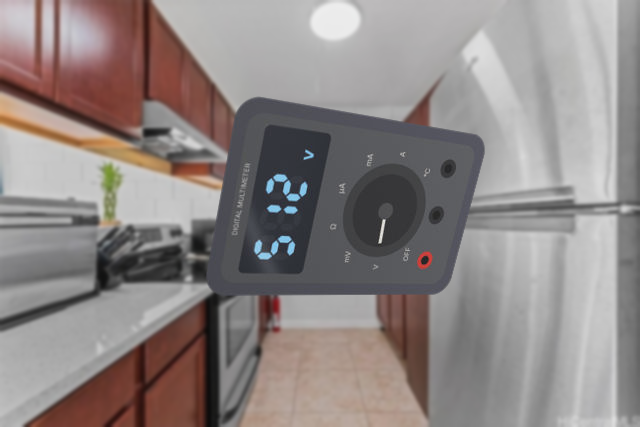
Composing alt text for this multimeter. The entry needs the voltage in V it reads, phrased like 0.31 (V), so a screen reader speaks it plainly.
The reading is 512 (V)
